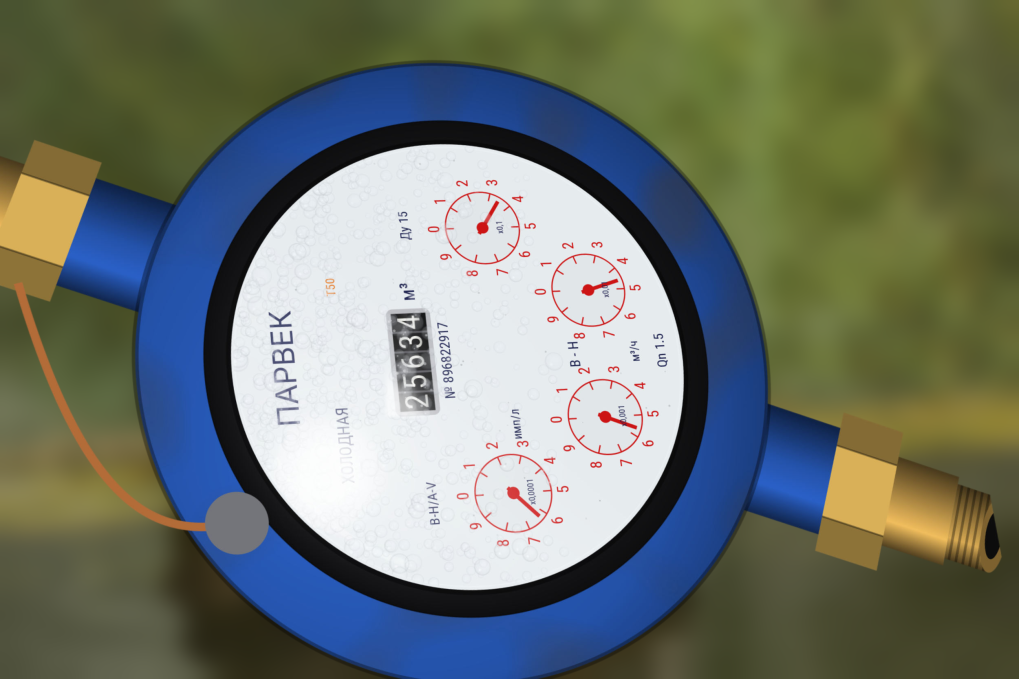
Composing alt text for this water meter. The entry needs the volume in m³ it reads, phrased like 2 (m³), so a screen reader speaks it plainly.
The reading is 25634.3456 (m³)
